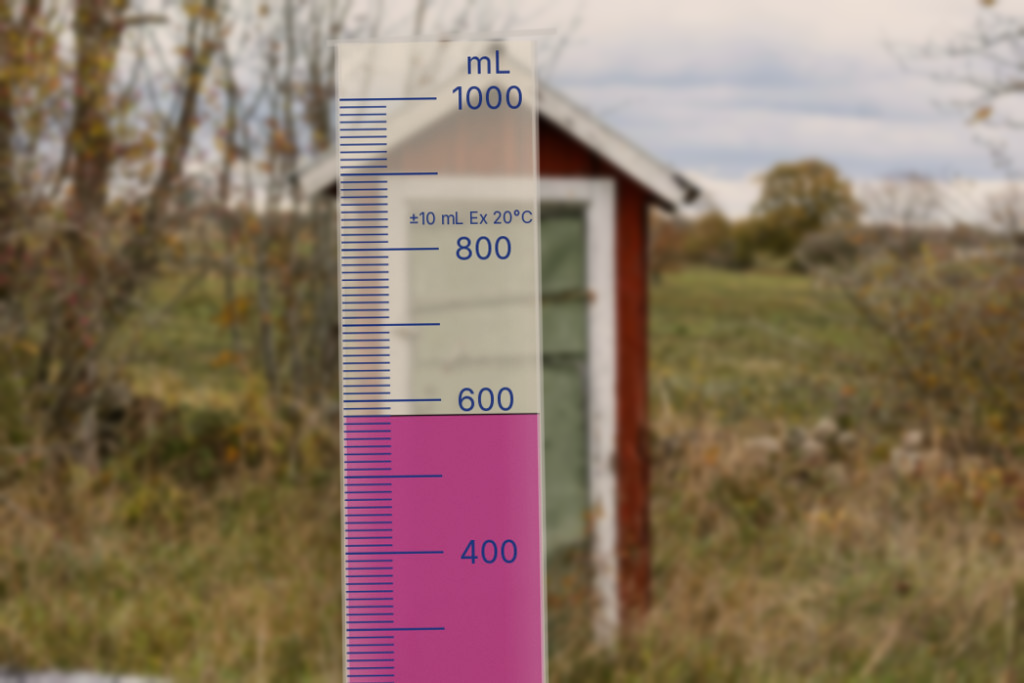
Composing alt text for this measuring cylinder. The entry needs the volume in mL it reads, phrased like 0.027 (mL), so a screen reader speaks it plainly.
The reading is 580 (mL)
